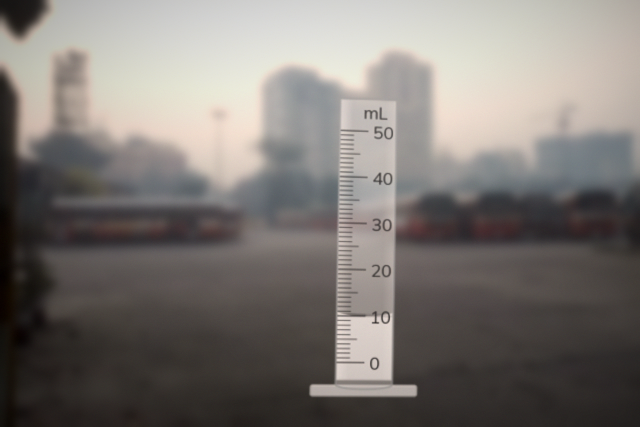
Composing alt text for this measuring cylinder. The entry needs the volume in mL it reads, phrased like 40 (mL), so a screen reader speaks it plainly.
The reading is 10 (mL)
